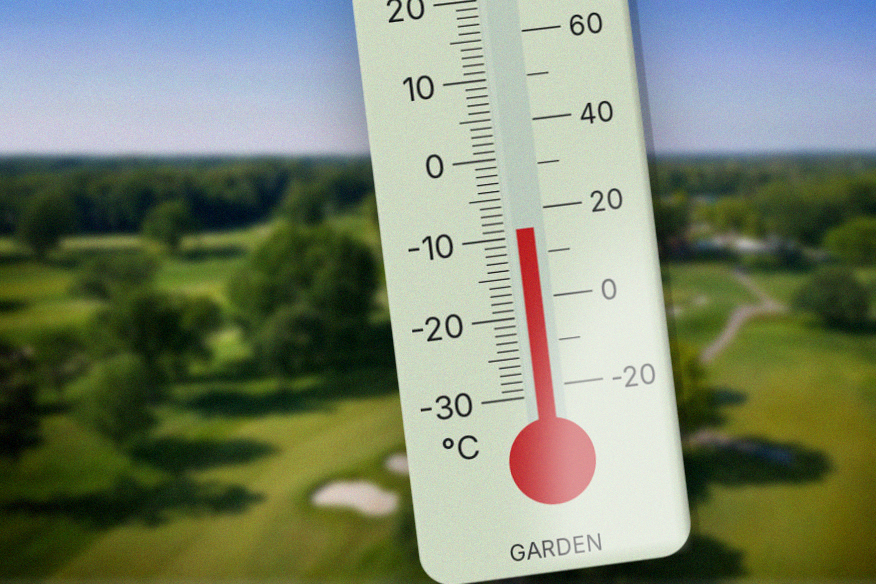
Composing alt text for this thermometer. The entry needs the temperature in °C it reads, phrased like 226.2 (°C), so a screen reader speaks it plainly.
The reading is -9 (°C)
